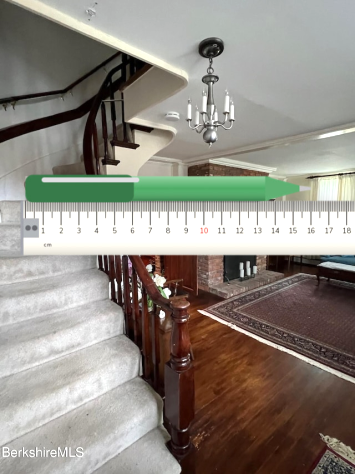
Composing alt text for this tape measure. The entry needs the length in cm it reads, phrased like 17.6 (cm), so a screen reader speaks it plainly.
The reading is 16 (cm)
